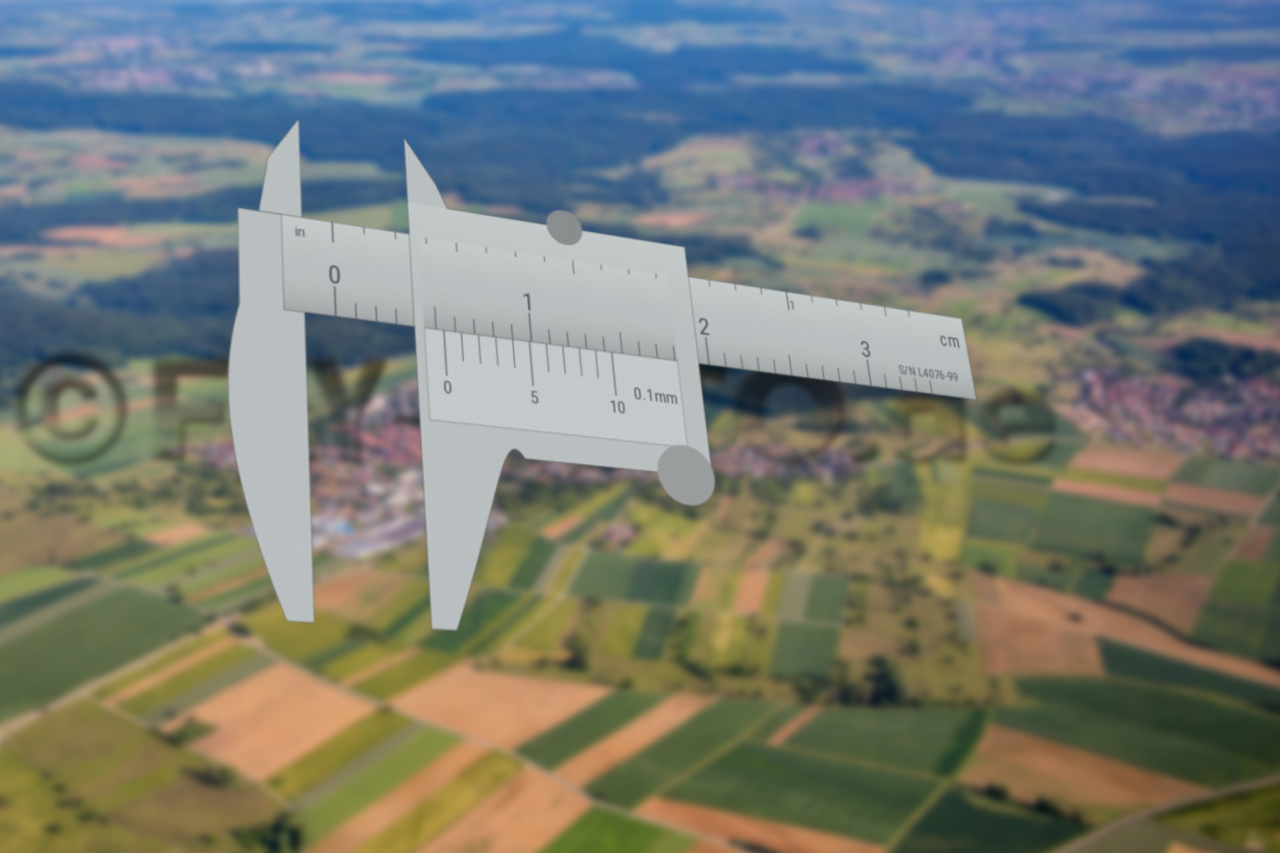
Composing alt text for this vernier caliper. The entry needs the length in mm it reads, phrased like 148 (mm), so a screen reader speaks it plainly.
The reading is 5.4 (mm)
